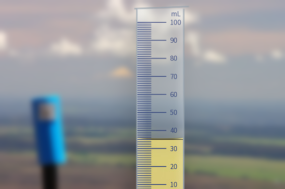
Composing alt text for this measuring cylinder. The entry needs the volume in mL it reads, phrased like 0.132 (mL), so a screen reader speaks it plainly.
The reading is 35 (mL)
